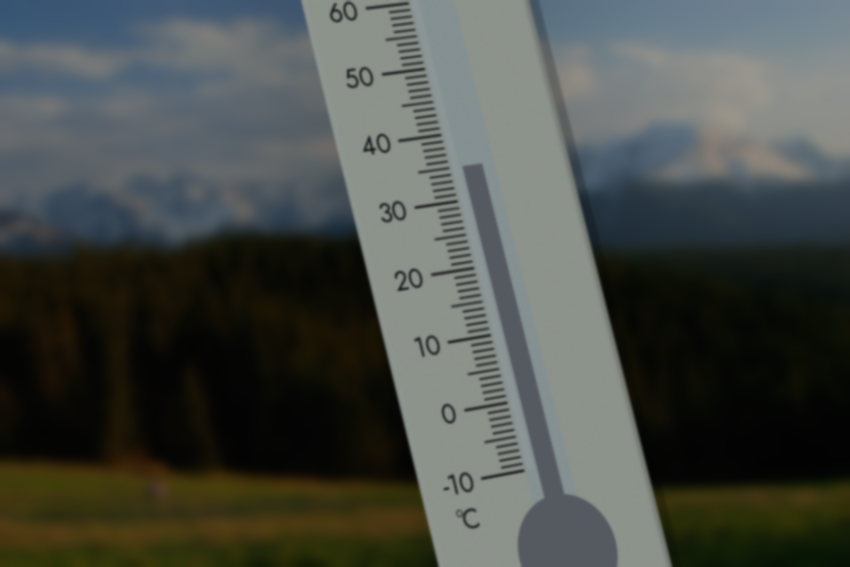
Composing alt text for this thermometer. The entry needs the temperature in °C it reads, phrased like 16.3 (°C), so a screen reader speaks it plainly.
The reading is 35 (°C)
